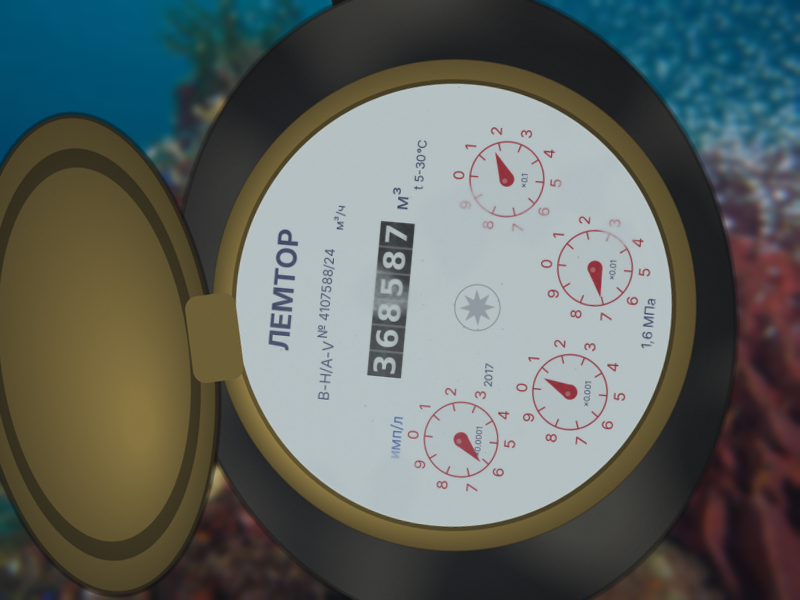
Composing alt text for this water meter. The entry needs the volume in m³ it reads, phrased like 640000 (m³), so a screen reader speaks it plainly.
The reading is 368587.1706 (m³)
